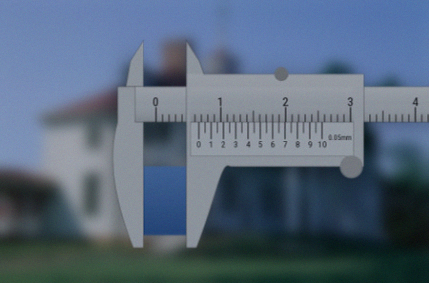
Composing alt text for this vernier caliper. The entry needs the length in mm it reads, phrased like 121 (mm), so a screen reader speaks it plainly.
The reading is 6.6 (mm)
